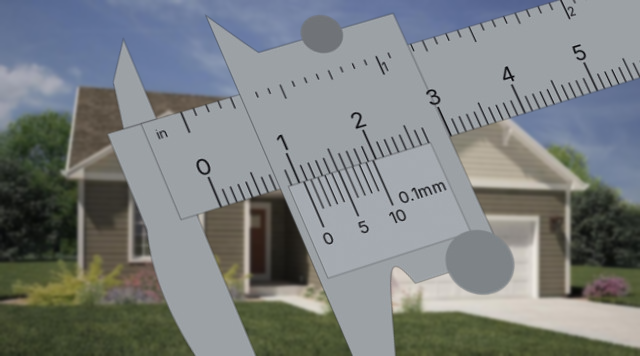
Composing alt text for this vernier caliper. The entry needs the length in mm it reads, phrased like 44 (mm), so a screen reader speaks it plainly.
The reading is 10.6 (mm)
